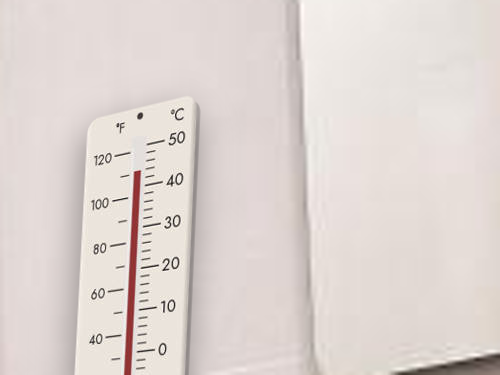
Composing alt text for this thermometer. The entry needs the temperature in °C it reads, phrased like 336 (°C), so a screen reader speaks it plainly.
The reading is 44 (°C)
